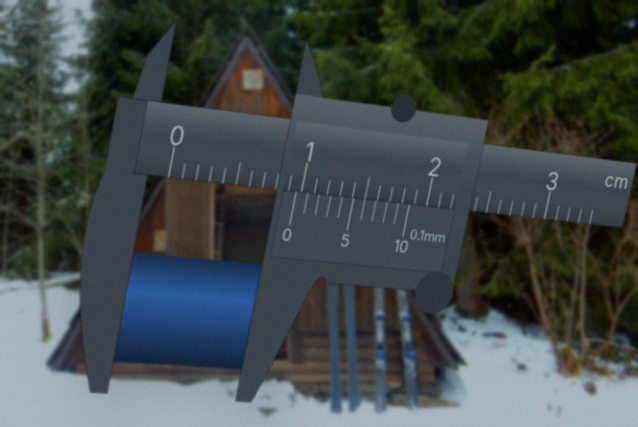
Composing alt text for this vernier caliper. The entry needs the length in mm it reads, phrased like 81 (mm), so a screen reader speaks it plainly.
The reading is 9.6 (mm)
